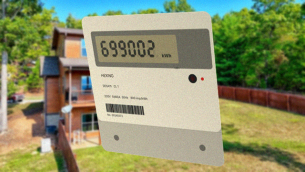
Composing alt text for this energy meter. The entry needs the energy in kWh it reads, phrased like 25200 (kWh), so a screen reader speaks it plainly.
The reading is 699002 (kWh)
